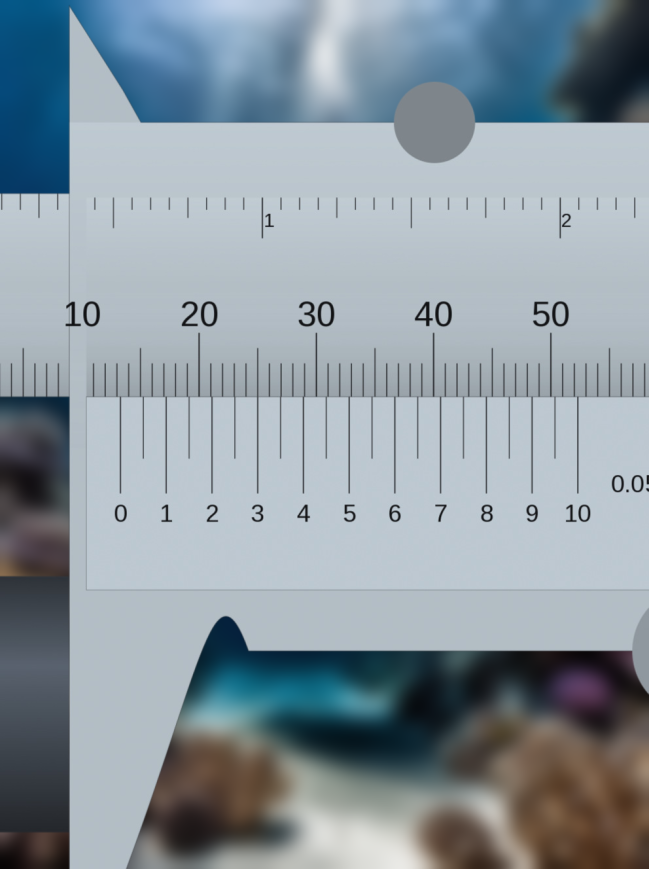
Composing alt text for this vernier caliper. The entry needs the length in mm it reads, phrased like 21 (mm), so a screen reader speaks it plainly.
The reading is 13.3 (mm)
